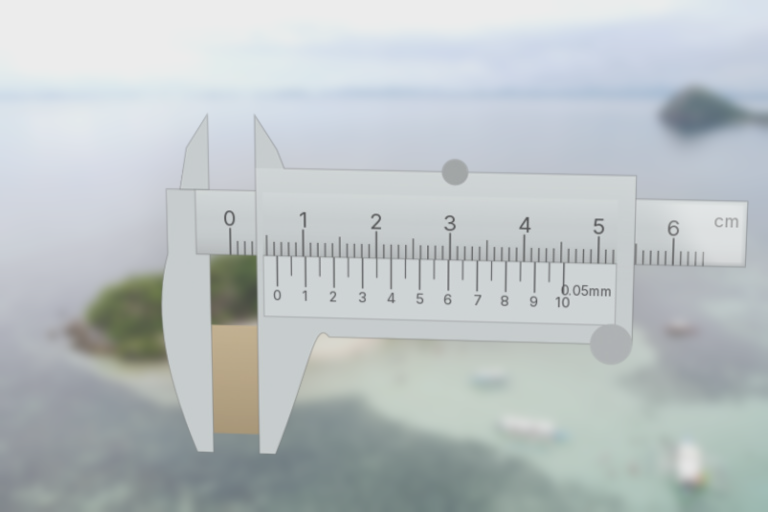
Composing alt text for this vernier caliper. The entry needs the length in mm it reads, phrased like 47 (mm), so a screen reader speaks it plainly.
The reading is 6.4 (mm)
